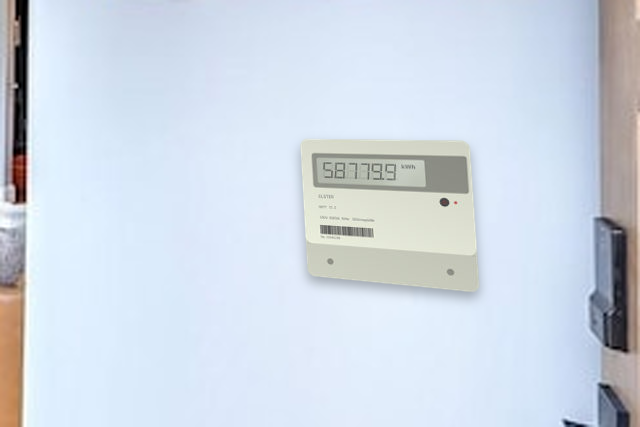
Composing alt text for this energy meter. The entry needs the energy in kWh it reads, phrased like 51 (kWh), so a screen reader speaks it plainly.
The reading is 58779.9 (kWh)
